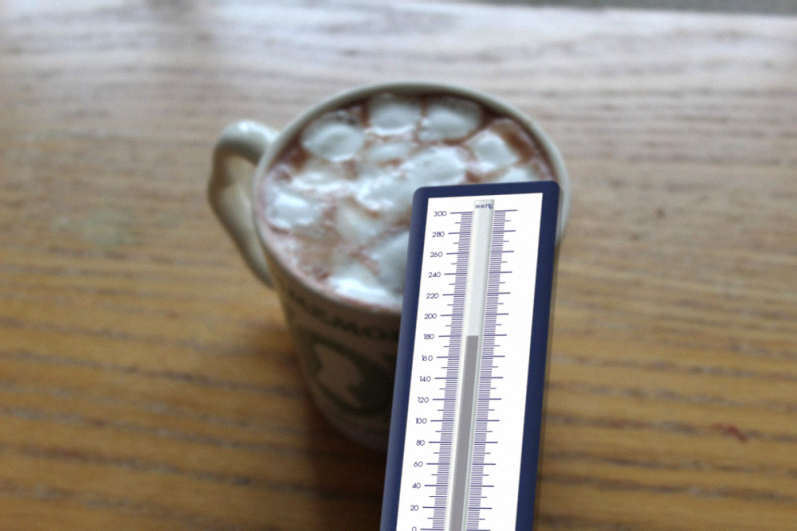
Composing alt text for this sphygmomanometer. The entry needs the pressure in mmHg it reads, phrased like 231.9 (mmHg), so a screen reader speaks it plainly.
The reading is 180 (mmHg)
